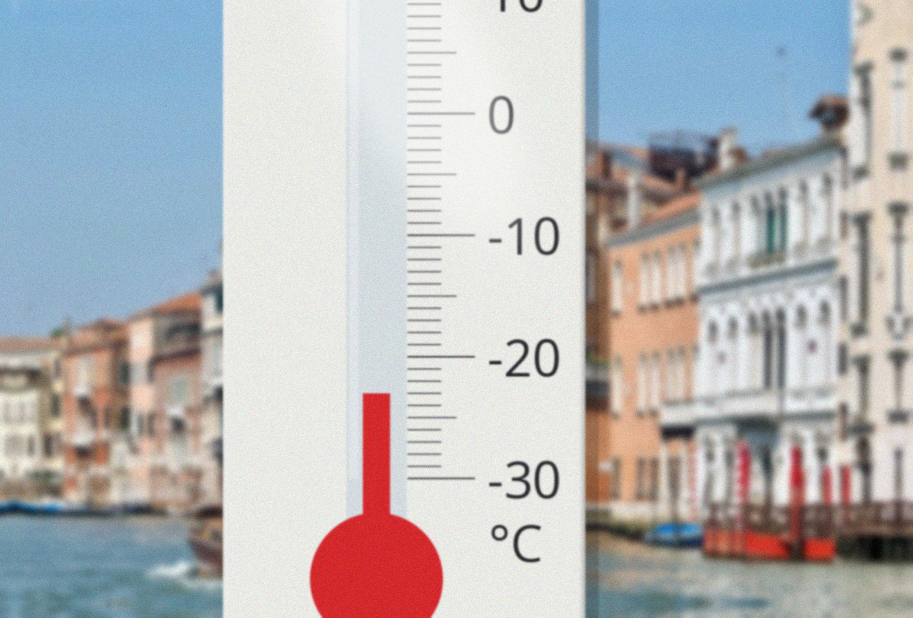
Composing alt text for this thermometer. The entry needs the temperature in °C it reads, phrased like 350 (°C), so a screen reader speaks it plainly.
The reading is -23 (°C)
